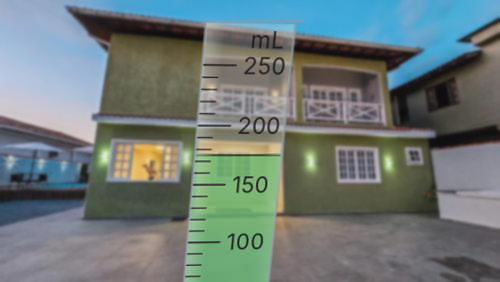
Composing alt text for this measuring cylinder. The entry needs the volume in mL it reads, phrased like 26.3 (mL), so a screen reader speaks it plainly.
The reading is 175 (mL)
